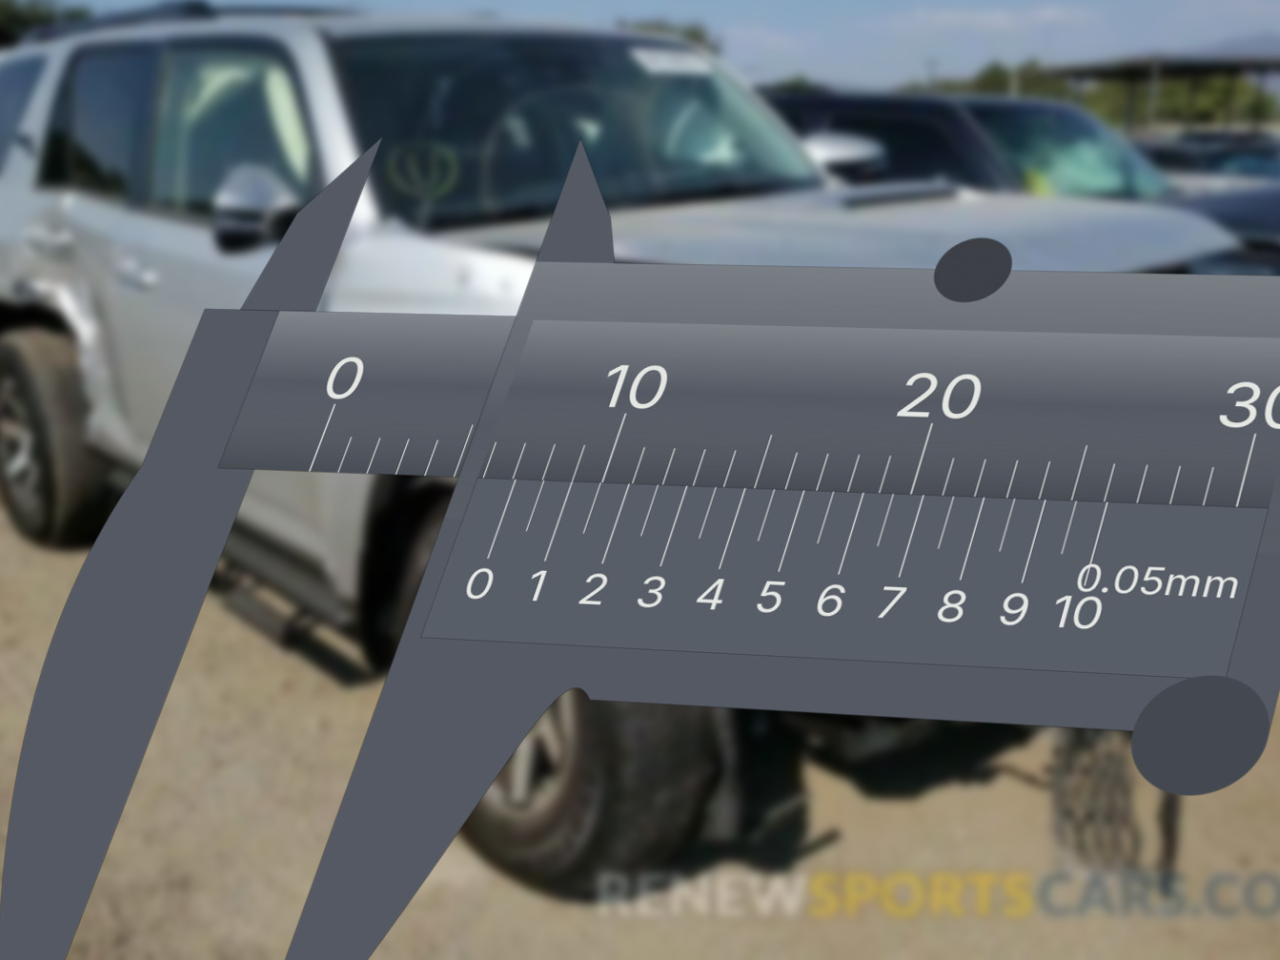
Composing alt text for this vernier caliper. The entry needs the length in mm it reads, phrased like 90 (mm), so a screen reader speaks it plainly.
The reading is 7.10 (mm)
